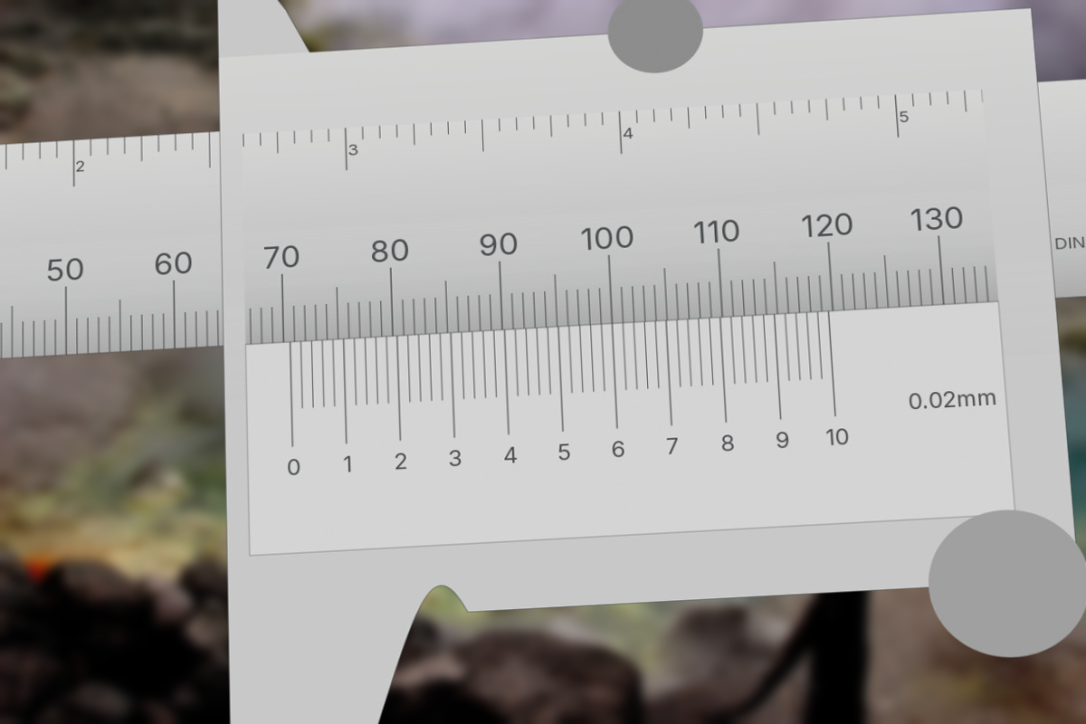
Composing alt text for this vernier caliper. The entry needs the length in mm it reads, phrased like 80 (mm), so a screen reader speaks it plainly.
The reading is 70.6 (mm)
